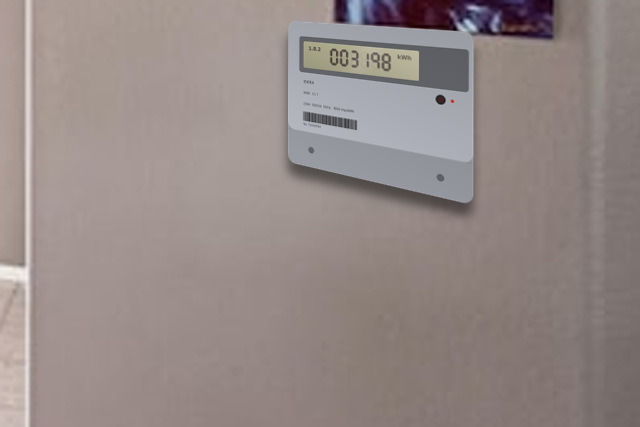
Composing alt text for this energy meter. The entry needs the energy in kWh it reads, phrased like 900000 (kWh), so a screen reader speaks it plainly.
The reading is 3198 (kWh)
